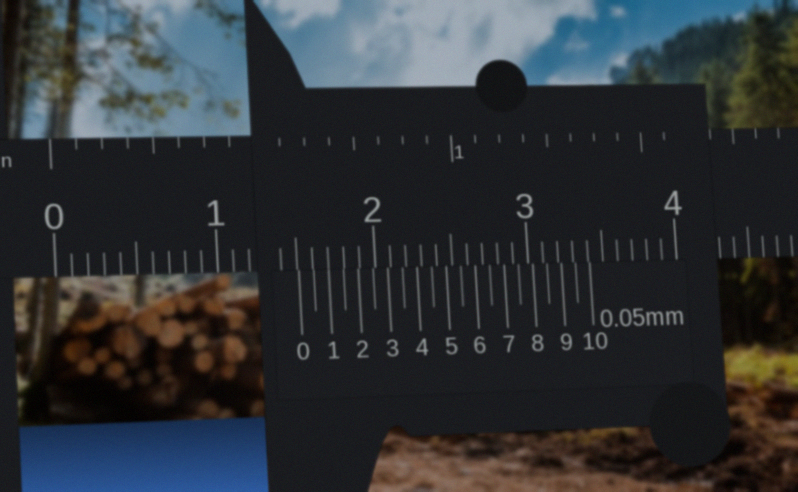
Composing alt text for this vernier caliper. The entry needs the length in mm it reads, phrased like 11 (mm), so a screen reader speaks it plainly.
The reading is 15.1 (mm)
